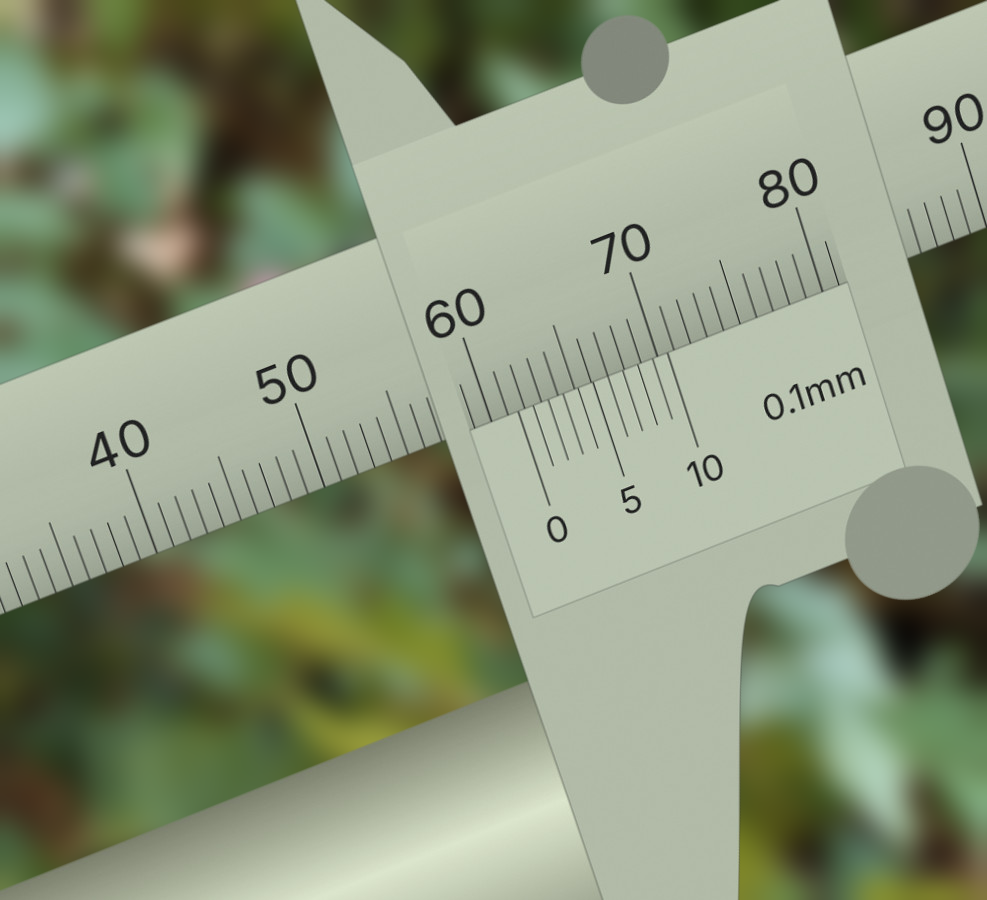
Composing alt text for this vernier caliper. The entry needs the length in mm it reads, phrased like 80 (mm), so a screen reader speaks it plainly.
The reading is 61.6 (mm)
